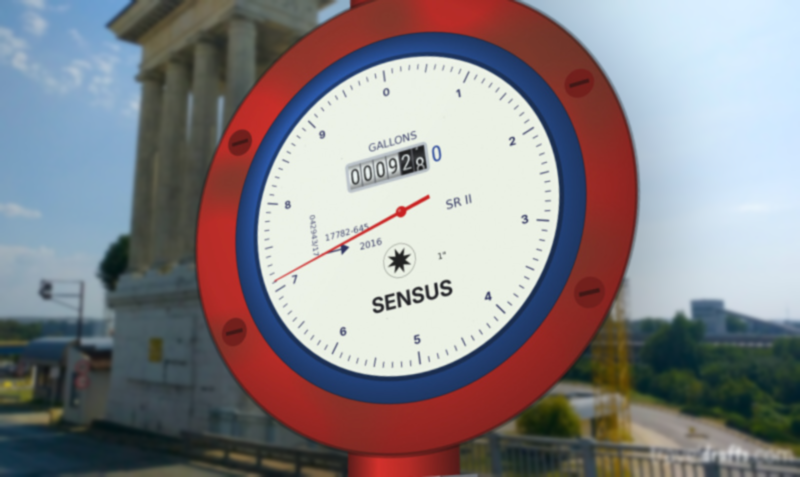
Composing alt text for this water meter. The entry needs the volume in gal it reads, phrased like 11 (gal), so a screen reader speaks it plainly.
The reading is 9277.1 (gal)
